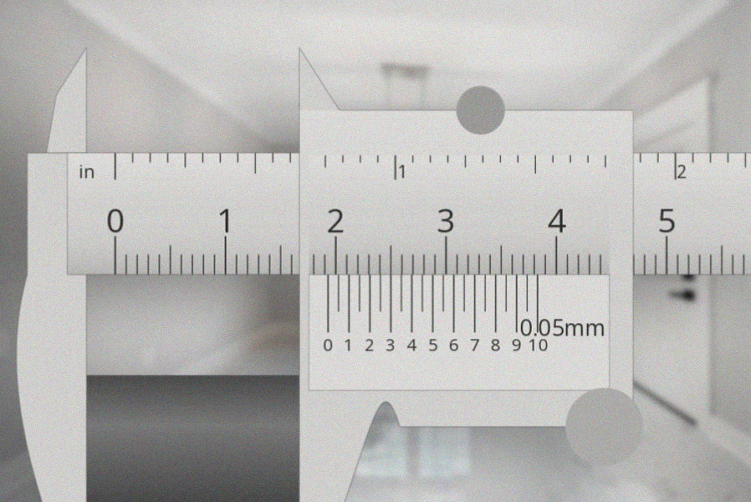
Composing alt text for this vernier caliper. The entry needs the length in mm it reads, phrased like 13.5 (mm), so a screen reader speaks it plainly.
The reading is 19.3 (mm)
